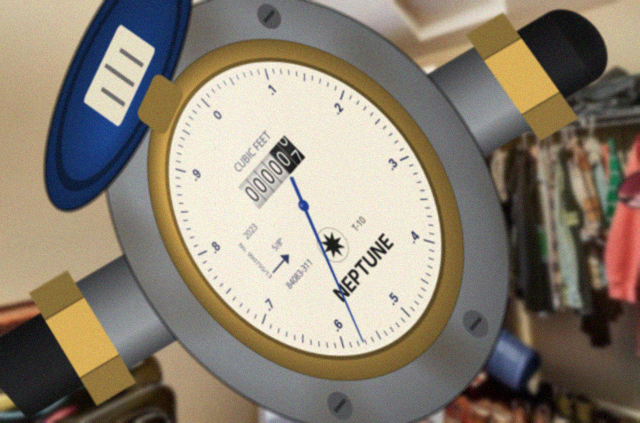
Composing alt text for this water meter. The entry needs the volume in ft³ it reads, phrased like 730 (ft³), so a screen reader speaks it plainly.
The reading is 6.57 (ft³)
